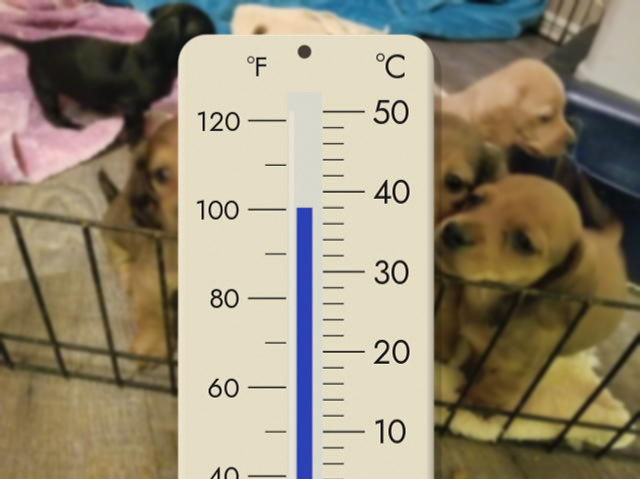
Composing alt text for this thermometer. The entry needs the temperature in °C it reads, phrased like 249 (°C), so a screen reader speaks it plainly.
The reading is 38 (°C)
